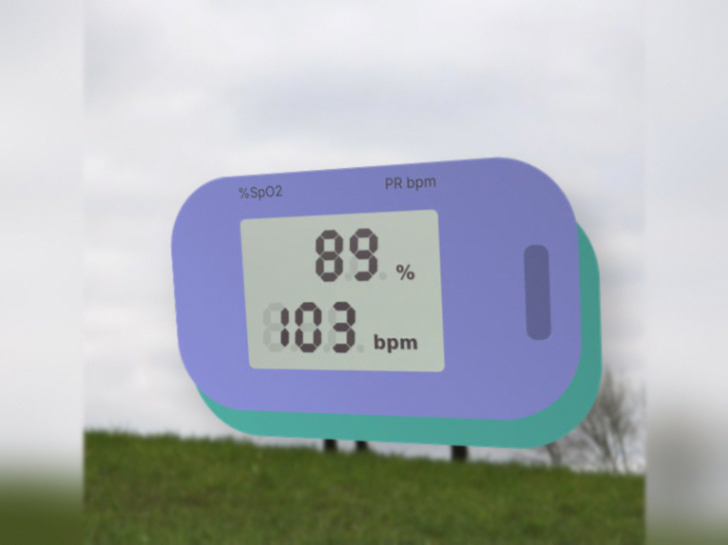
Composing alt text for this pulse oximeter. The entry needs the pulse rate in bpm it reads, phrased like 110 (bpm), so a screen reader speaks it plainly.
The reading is 103 (bpm)
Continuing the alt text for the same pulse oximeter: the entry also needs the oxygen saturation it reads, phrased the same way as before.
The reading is 89 (%)
